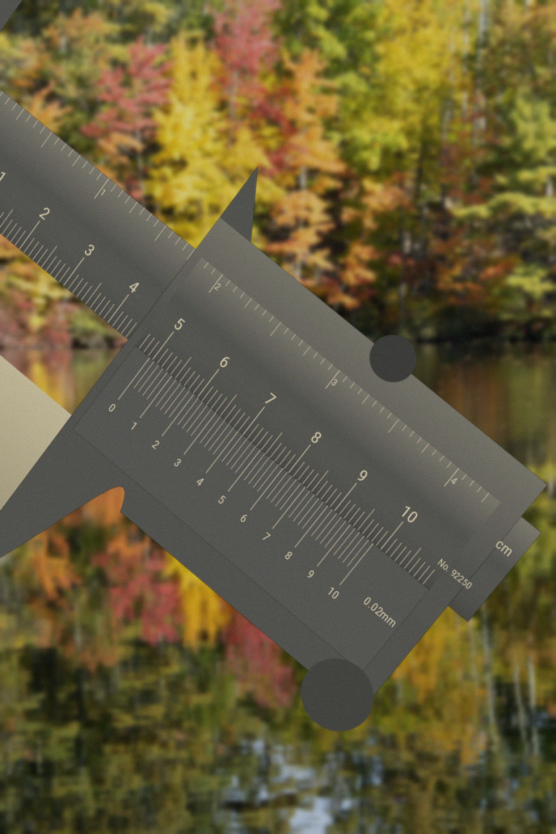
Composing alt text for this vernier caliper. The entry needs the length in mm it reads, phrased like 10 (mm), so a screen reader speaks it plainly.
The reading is 49.4 (mm)
